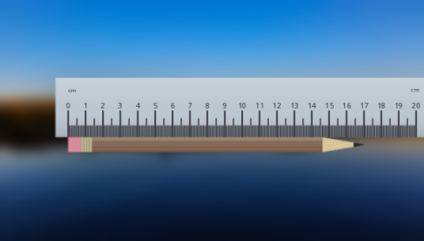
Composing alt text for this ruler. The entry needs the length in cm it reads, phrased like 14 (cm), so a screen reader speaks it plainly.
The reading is 17 (cm)
